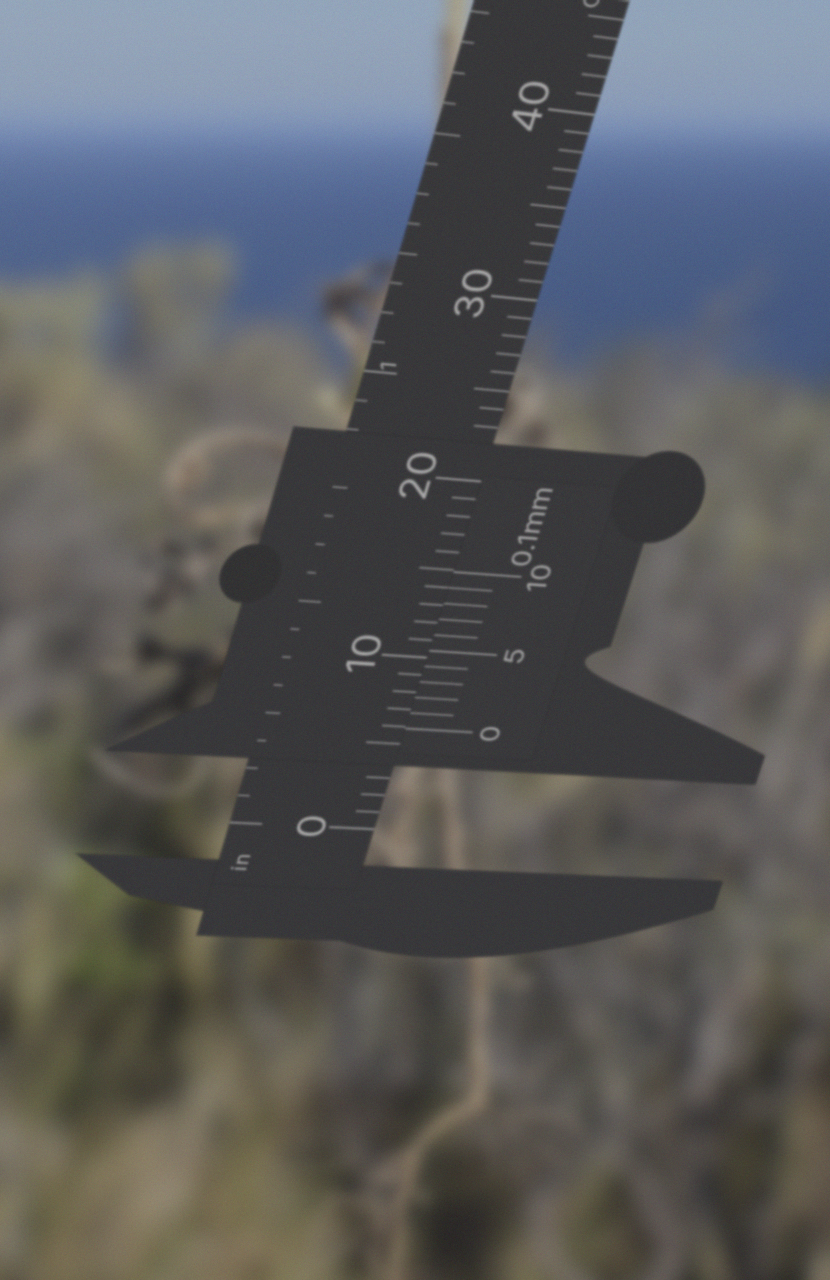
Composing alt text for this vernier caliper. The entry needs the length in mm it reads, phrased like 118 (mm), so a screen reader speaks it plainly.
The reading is 5.9 (mm)
